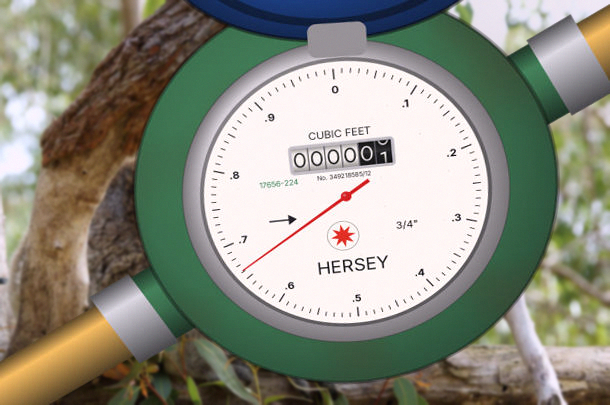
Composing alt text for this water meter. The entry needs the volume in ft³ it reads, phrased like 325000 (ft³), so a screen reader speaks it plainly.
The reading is 0.66 (ft³)
